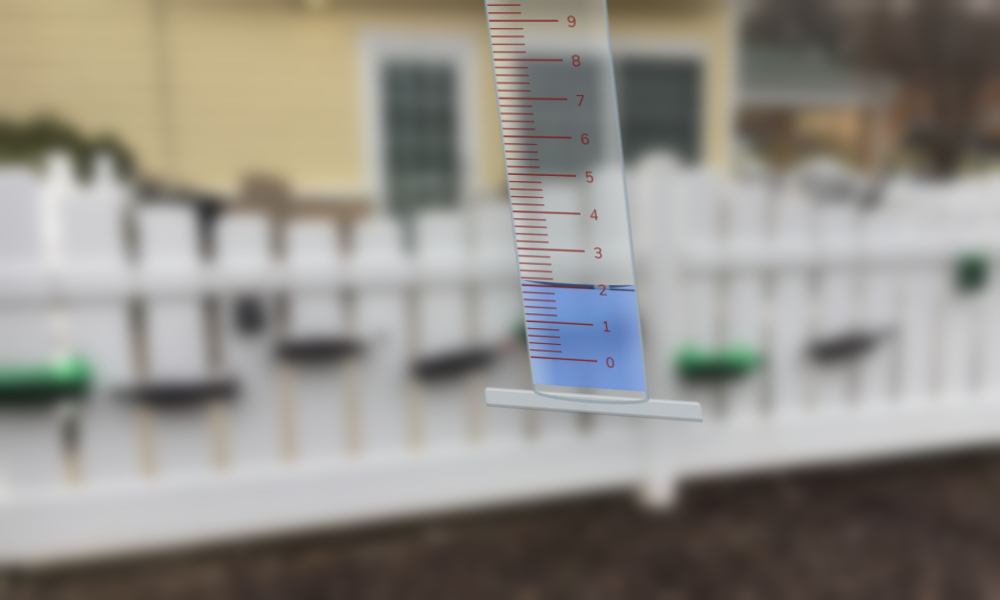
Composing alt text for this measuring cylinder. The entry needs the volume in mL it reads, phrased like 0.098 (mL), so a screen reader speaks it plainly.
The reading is 2 (mL)
